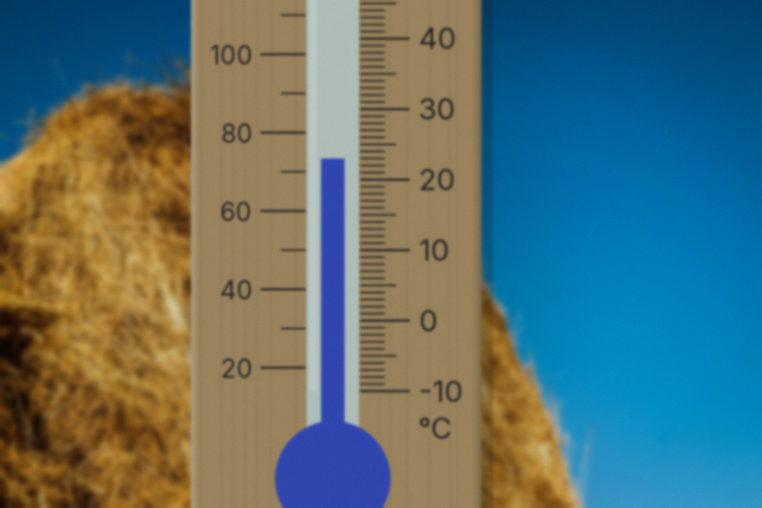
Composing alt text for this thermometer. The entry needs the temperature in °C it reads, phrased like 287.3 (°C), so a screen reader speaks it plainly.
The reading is 23 (°C)
